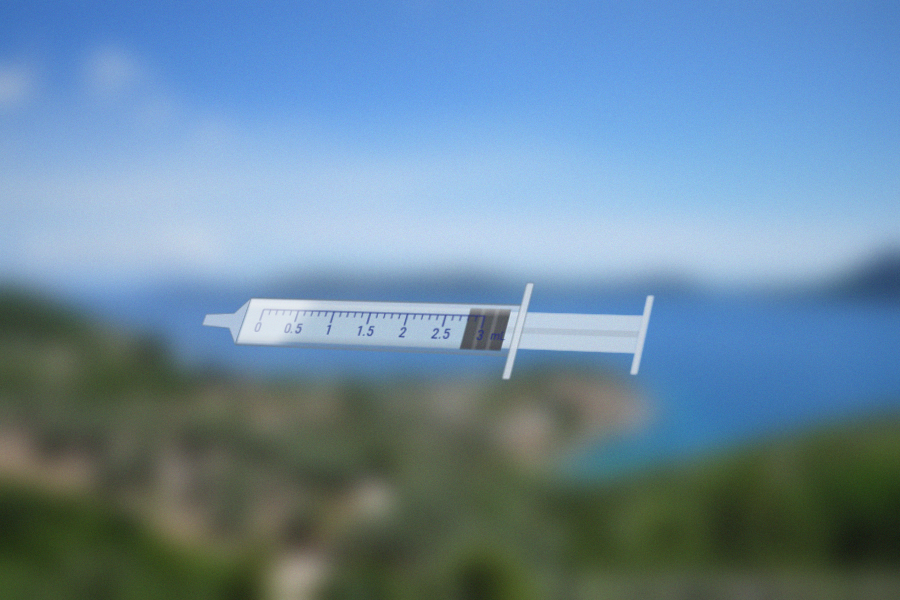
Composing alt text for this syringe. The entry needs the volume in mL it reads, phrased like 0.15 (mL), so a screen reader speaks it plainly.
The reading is 2.8 (mL)
